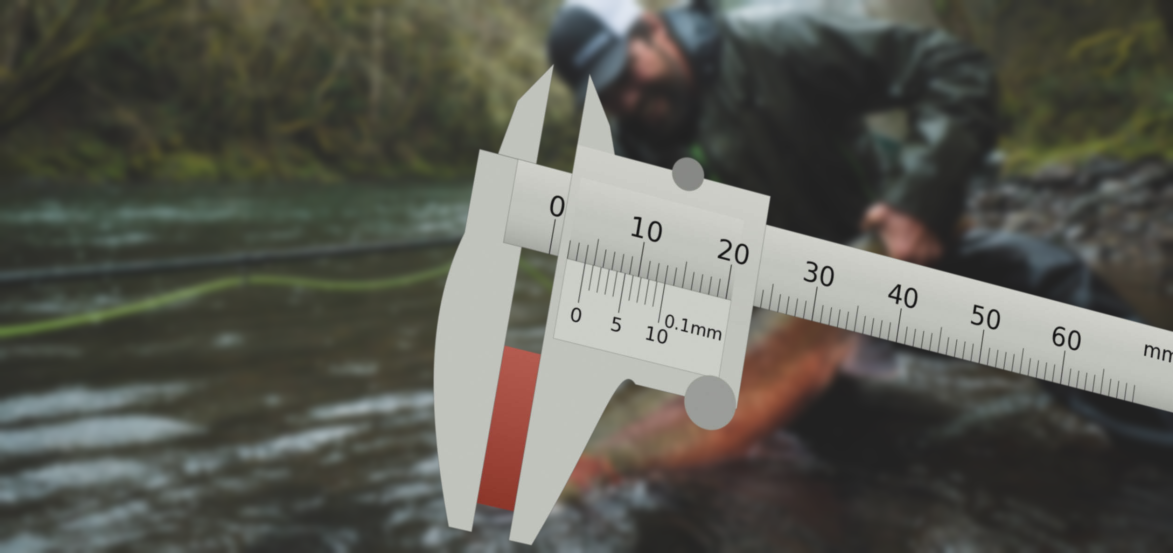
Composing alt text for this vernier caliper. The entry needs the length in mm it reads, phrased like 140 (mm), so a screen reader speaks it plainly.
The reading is 4.0 (mm)
